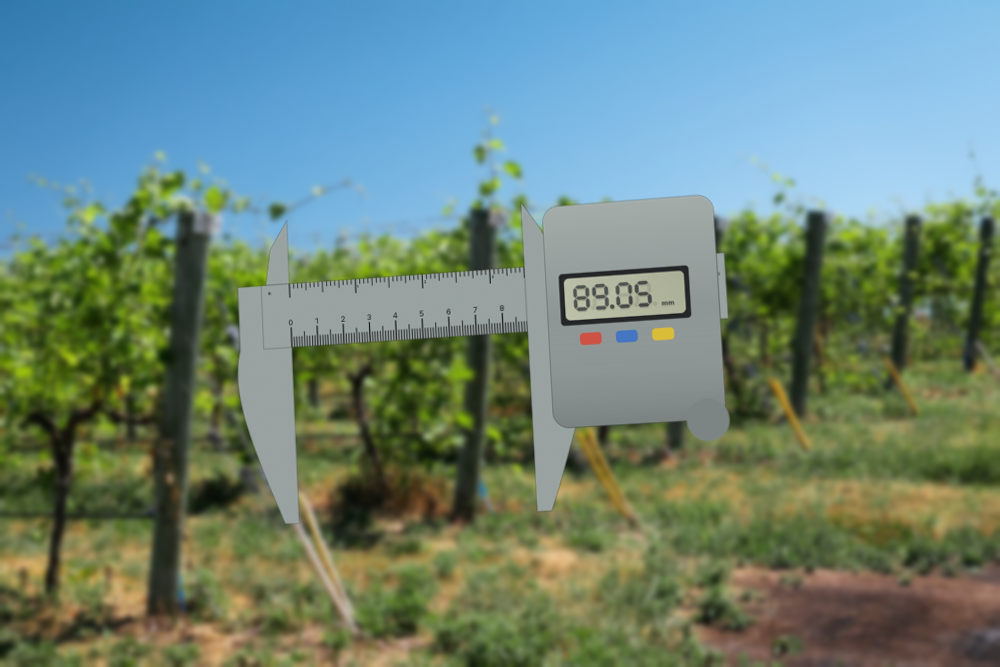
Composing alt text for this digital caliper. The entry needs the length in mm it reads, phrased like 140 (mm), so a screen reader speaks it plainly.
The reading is 89.05 (mm)
